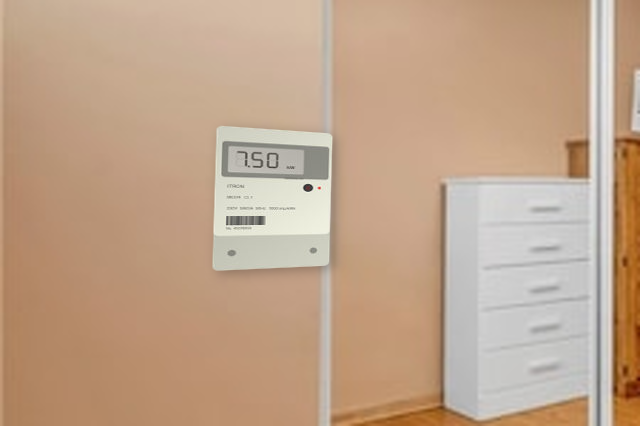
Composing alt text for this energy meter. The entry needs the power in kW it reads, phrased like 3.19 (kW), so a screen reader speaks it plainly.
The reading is 7.50 (kW)
